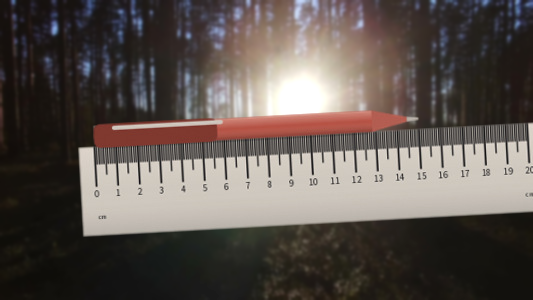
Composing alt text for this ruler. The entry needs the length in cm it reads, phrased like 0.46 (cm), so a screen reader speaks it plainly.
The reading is 15 (cm)
